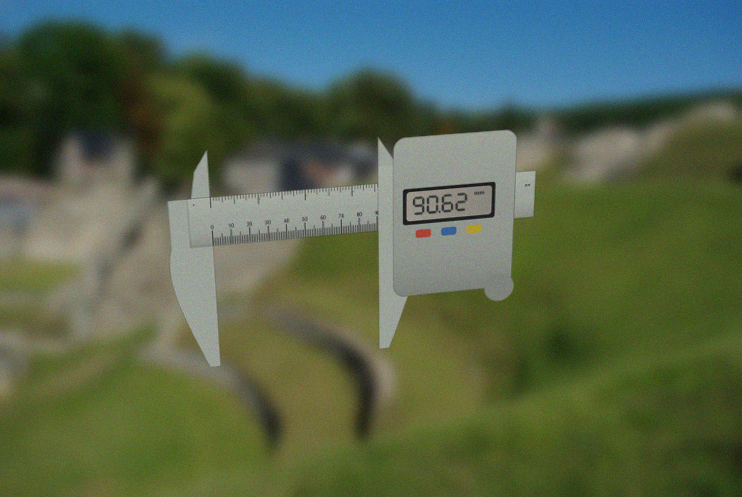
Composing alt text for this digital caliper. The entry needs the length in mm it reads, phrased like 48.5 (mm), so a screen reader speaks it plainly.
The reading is 90.62 (mm)
